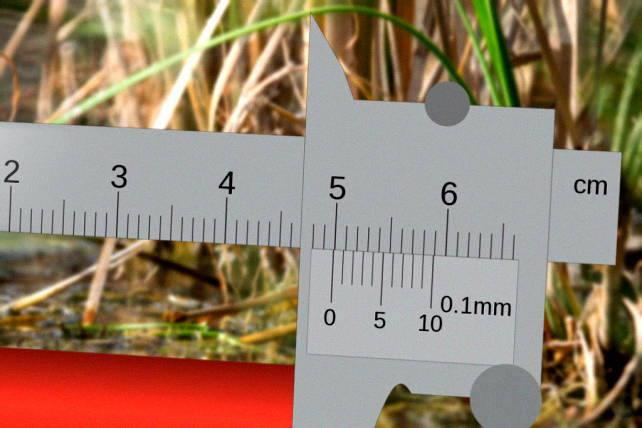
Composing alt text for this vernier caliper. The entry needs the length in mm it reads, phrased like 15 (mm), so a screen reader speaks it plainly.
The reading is 49.9 (mm)
